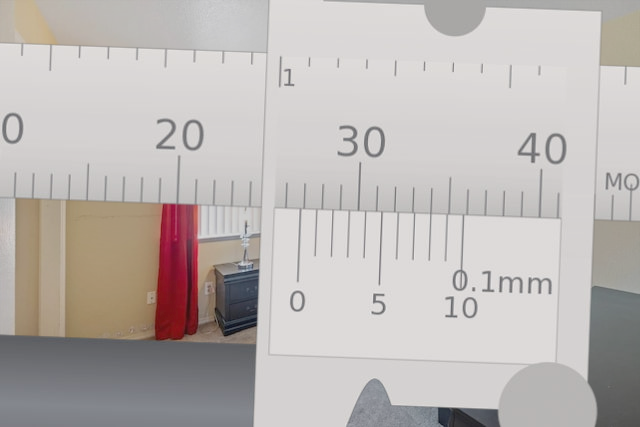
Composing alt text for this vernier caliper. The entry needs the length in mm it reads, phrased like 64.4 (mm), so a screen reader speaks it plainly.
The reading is 26.8 (mm)
